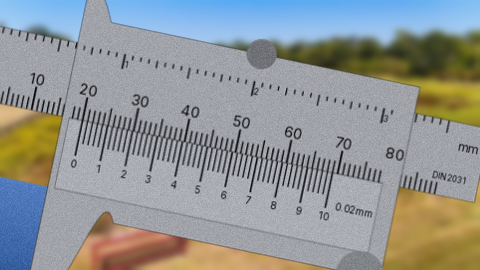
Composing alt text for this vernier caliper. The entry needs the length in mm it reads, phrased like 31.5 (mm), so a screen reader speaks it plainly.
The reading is 20.0 (mm)
